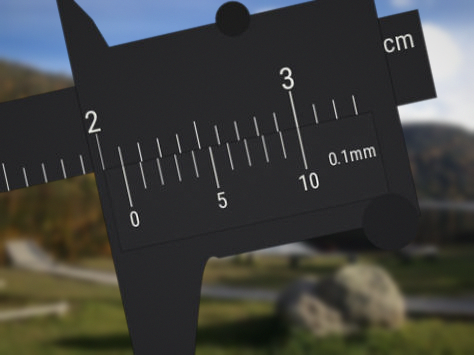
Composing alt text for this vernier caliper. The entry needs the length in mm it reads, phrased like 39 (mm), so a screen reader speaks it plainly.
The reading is 21.0 (mm)
